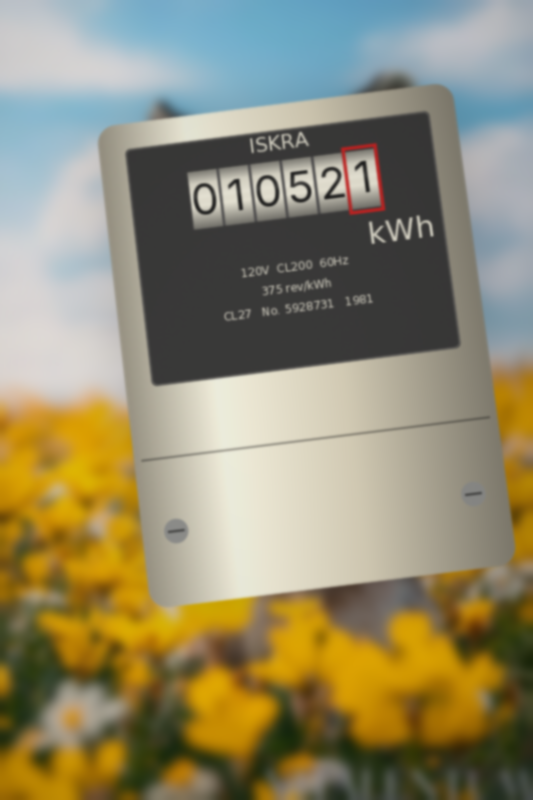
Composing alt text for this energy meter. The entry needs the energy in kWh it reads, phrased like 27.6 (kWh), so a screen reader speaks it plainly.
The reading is 1052.1 (kWh)
